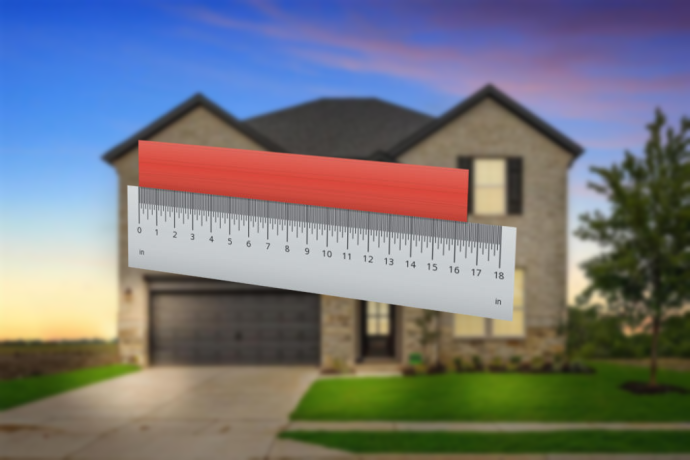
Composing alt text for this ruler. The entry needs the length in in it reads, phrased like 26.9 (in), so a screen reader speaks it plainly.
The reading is 16.5 (in)
